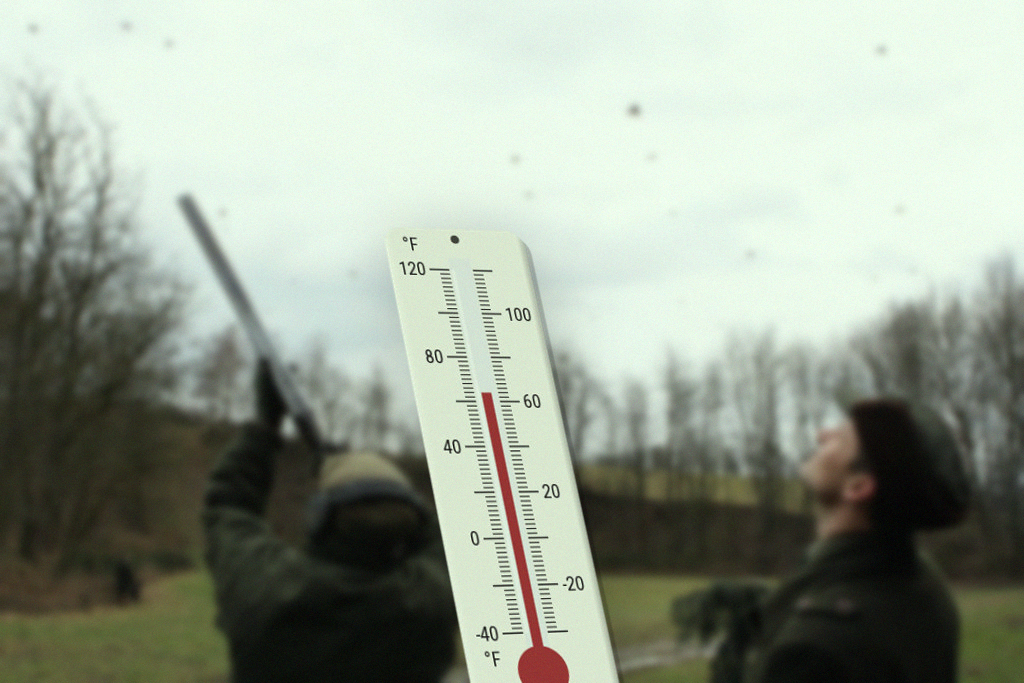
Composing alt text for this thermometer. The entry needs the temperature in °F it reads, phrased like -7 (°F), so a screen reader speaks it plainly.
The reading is 64 (°F)
